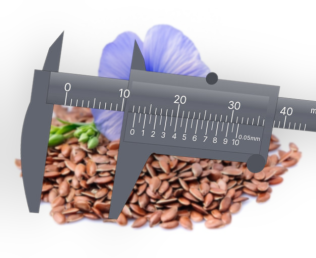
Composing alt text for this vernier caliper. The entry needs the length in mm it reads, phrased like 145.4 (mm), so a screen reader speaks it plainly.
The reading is 12.4 (mm)
